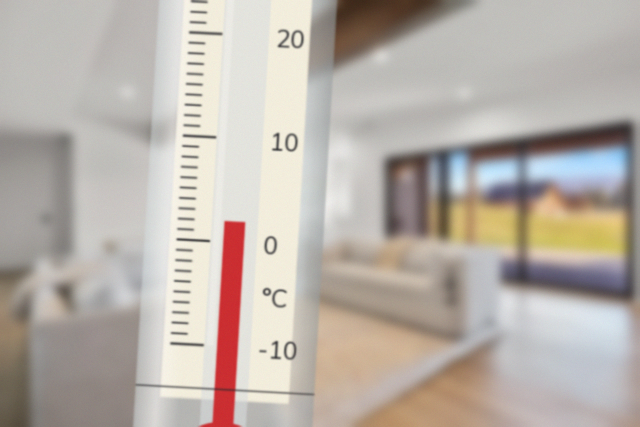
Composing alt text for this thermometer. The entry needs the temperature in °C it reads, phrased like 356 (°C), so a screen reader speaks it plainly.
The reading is 2 (°C)
